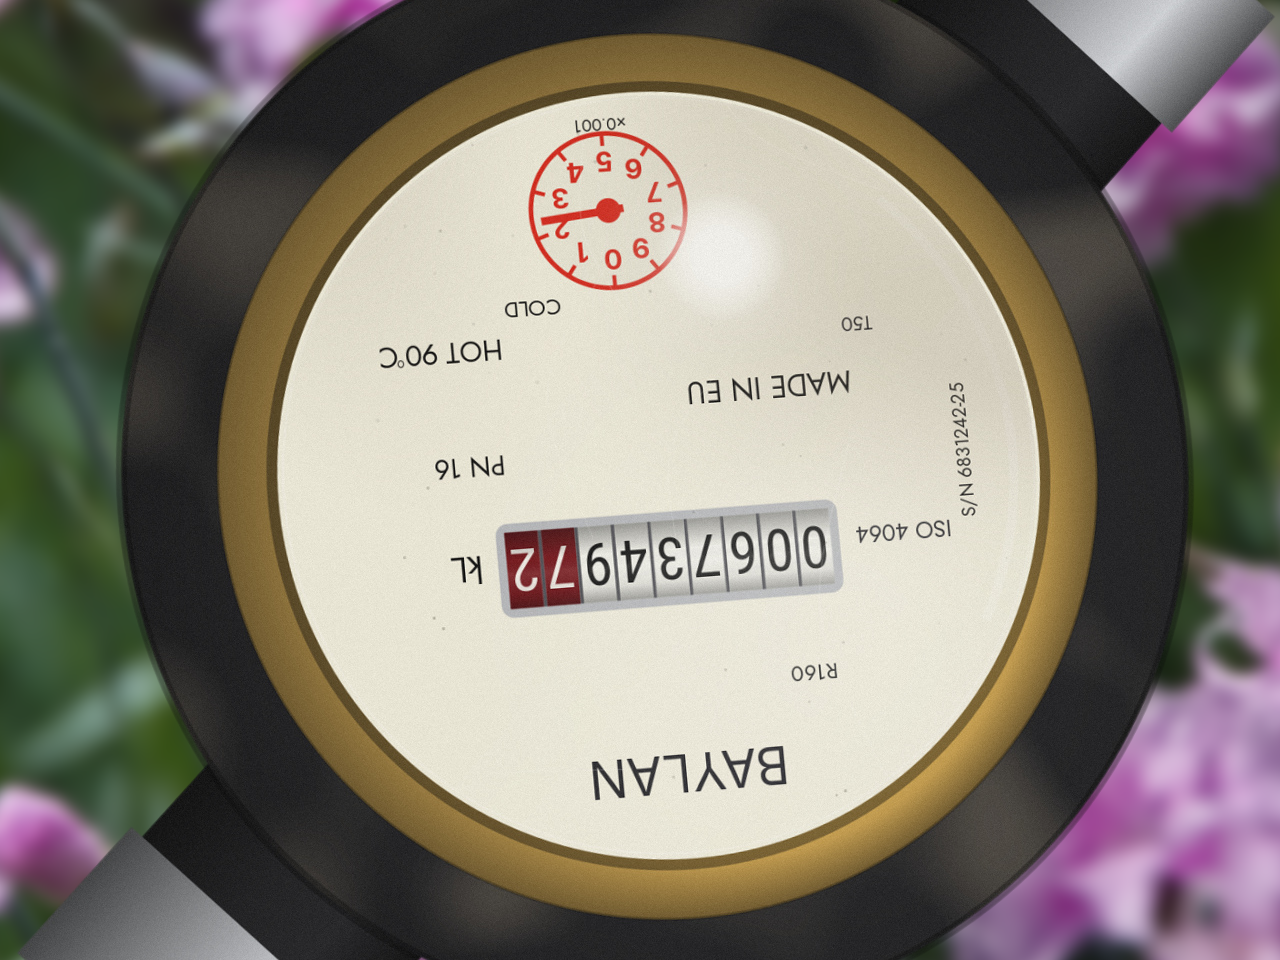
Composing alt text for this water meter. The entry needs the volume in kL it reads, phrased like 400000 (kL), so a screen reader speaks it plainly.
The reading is 67349.722 (kL)
